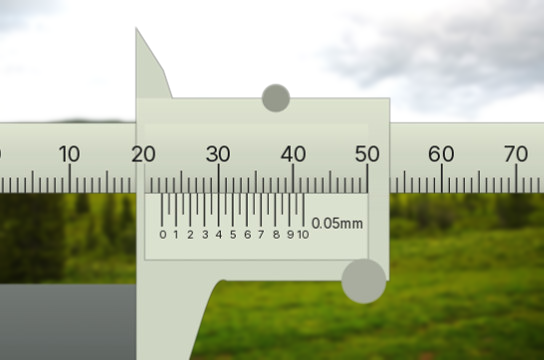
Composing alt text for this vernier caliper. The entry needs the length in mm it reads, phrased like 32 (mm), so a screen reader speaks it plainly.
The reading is 22.4 (mm)
